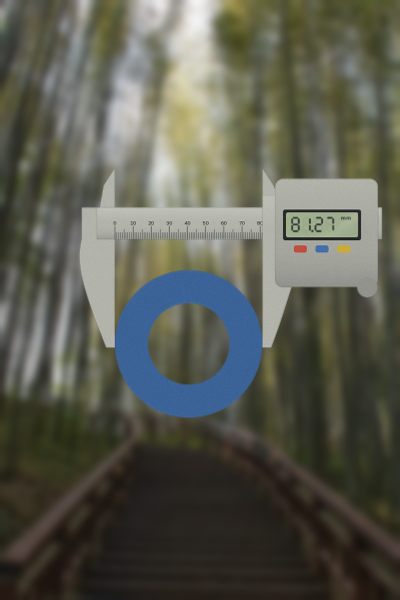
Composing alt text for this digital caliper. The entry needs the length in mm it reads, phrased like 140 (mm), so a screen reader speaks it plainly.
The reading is 81.27 (mm)
